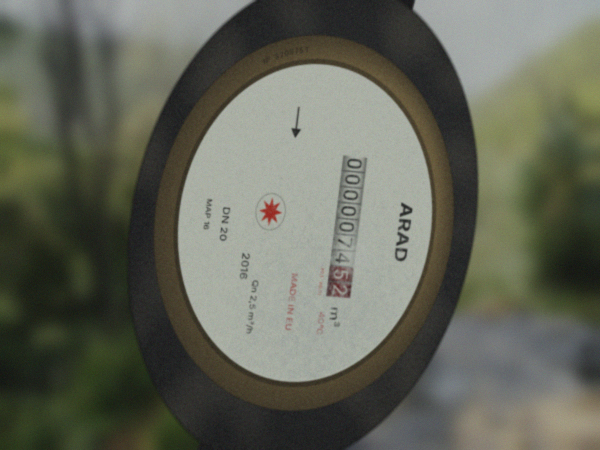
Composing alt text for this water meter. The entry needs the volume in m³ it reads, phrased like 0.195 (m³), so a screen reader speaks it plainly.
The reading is 74.52 (m³)
